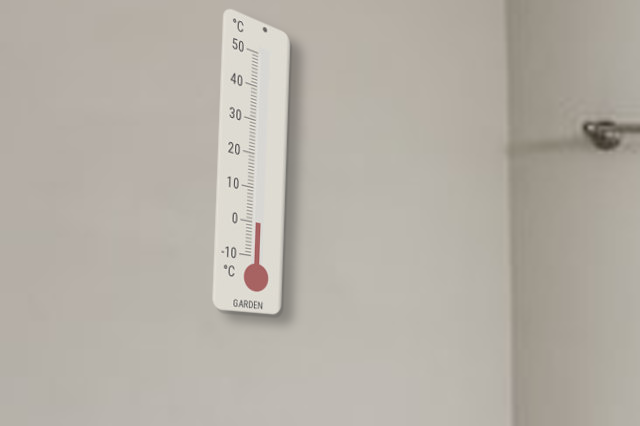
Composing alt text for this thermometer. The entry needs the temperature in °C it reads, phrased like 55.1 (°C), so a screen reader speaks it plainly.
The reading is 0 (°C)
